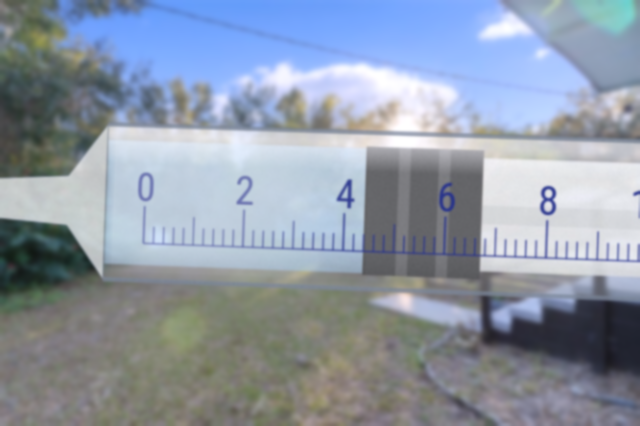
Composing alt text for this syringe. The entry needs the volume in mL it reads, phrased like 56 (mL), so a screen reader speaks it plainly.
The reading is 4.4 (mL)
